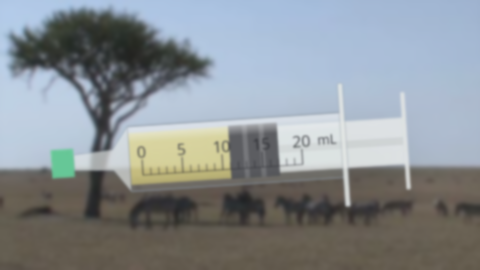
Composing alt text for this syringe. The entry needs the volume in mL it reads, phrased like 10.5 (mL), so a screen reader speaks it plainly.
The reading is 11 (mL)
